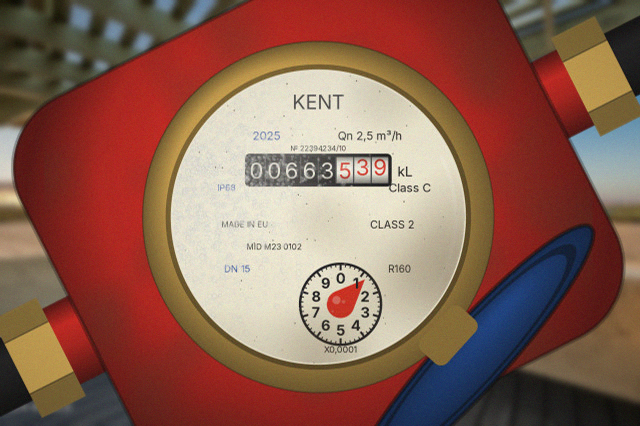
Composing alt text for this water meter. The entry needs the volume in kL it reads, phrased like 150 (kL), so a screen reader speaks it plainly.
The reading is 663.5391 (kL)
